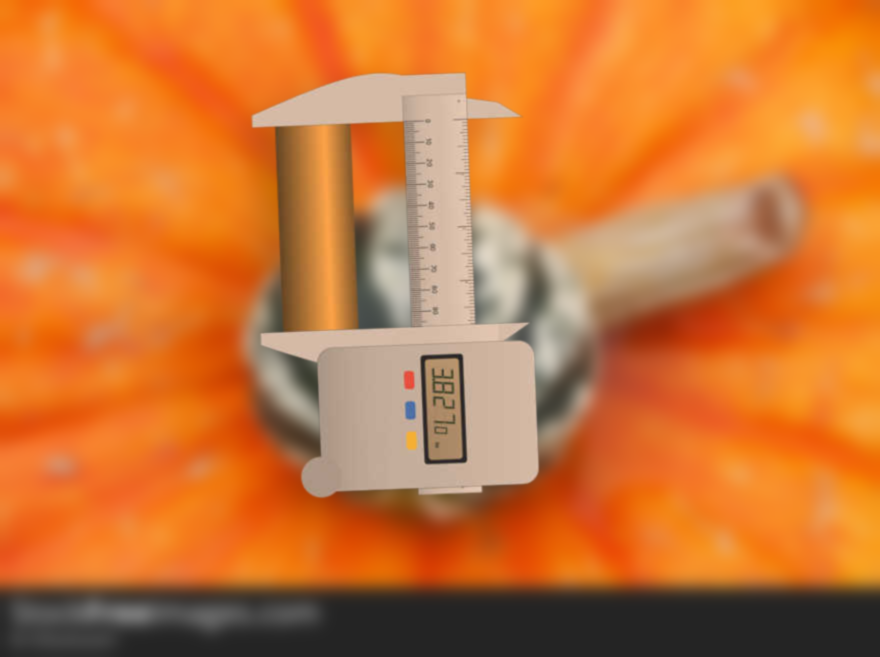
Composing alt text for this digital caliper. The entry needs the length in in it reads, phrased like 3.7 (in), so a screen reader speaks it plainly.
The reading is 3.8270 (in)
